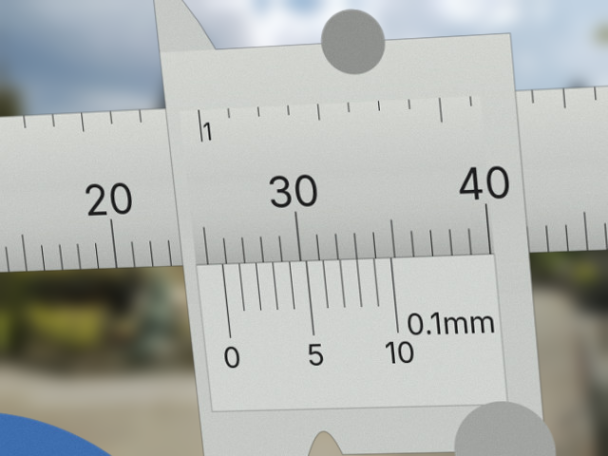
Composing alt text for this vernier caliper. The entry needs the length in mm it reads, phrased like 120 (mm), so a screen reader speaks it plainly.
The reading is 25.8 (mm)
